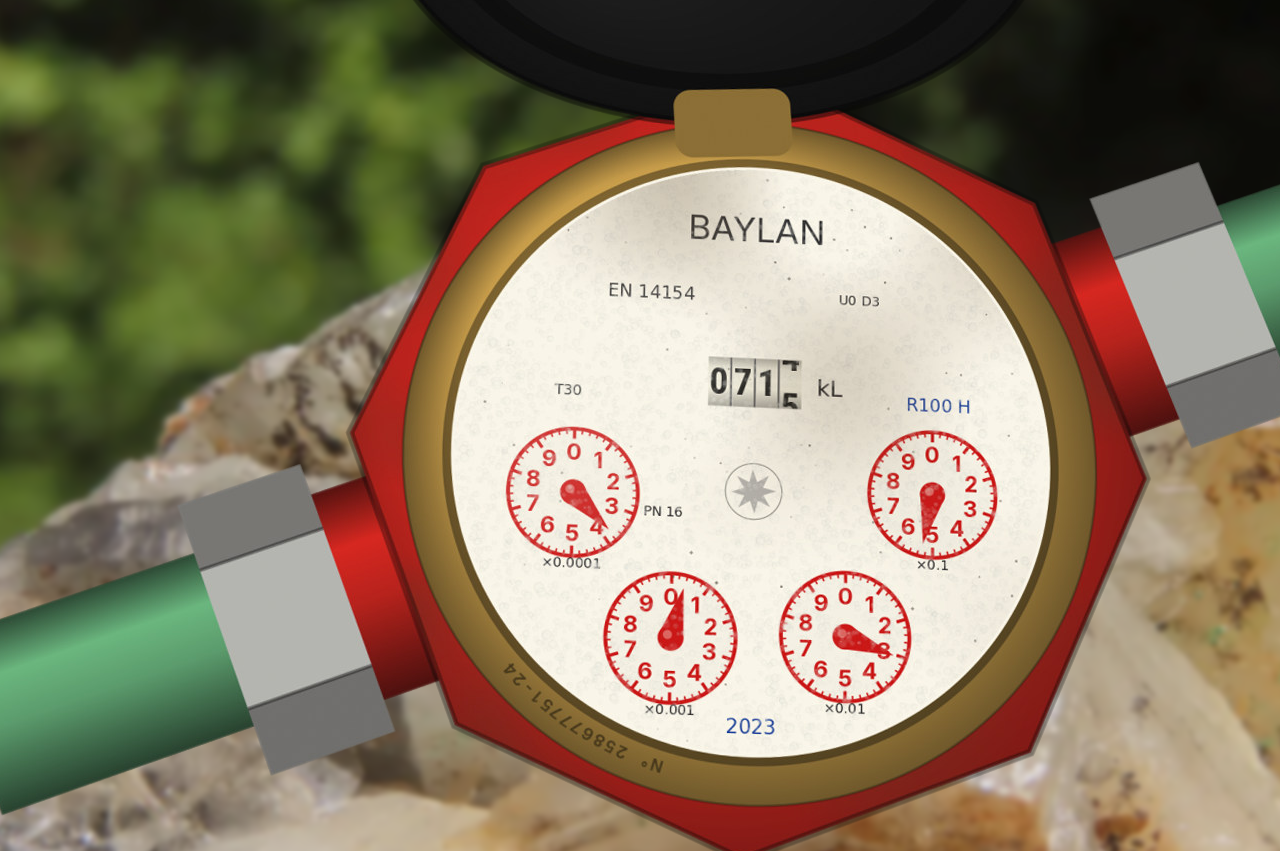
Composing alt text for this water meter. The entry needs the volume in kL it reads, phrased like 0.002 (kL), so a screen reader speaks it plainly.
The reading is 714.5303 (kL)
